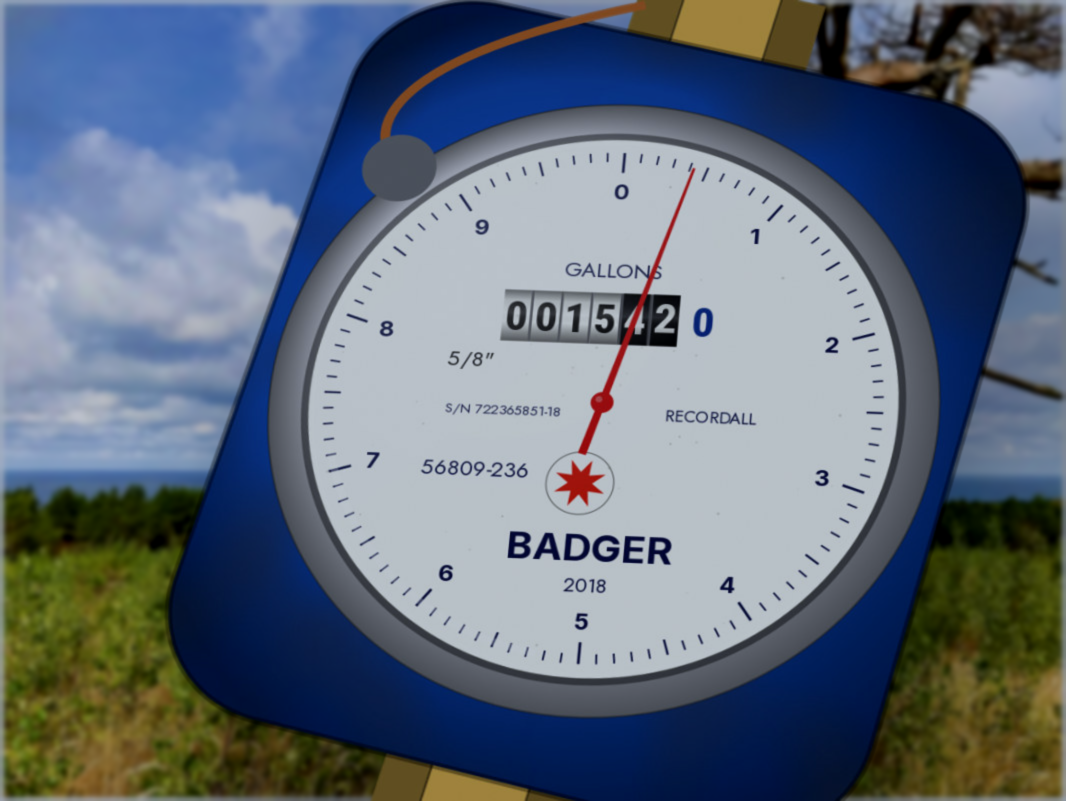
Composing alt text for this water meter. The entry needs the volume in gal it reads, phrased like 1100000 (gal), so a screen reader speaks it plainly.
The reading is 15420.4 (gal)
